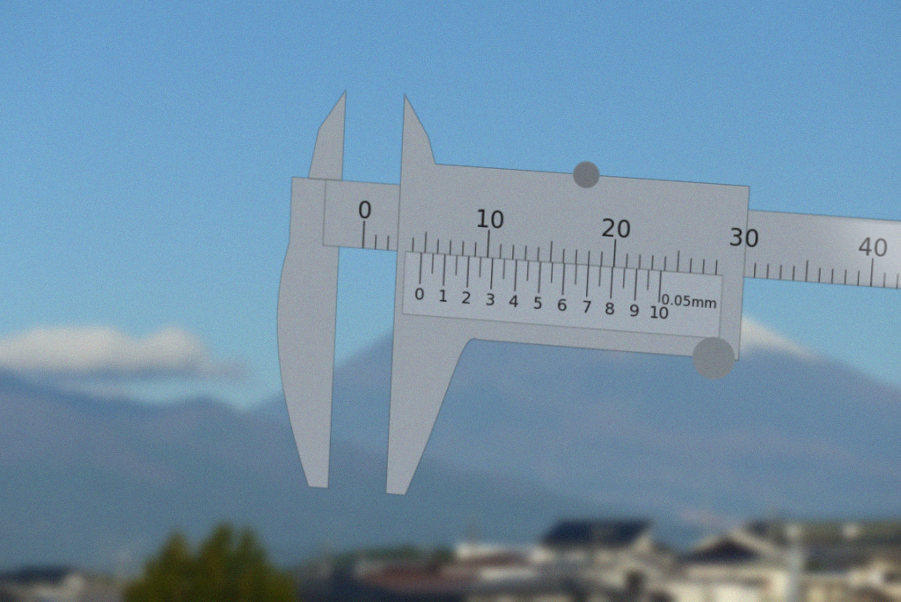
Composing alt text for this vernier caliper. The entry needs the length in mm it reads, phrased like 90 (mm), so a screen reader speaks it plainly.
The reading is 4.7 (mm)
